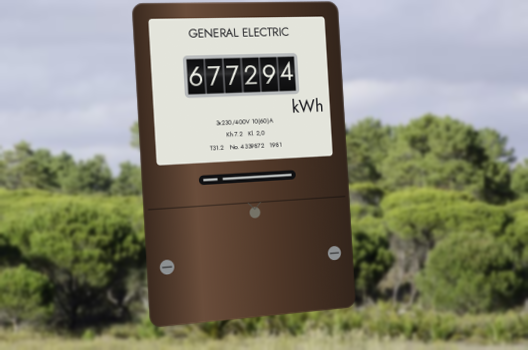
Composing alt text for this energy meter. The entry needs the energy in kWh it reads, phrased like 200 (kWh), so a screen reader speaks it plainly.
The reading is 677294 (kWh)
